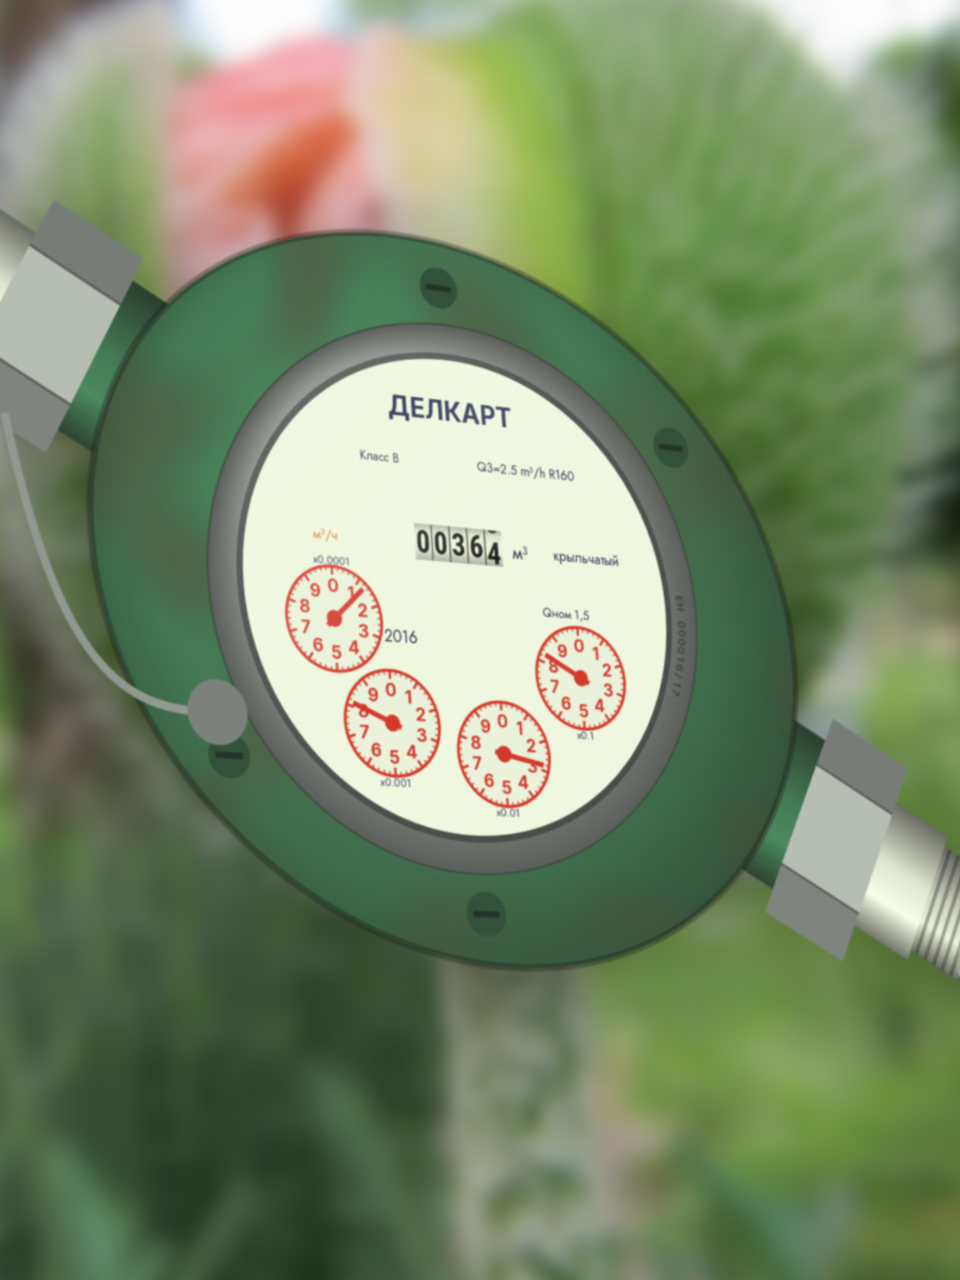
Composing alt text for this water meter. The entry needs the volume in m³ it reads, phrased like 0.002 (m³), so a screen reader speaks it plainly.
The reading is 363.8281 (m³)
